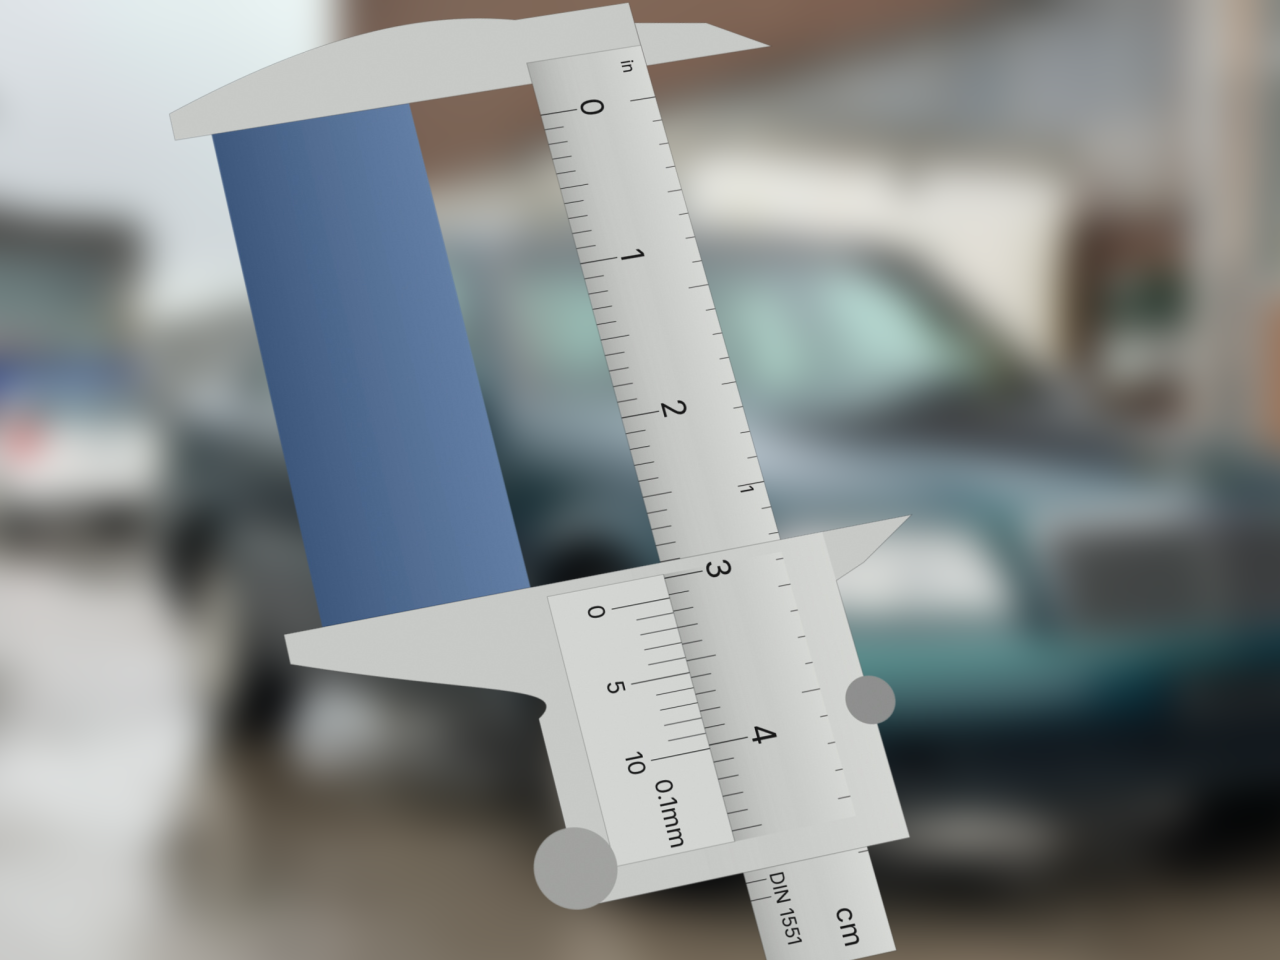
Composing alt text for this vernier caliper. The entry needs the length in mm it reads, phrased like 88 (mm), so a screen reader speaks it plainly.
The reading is 31.2 (mm)
